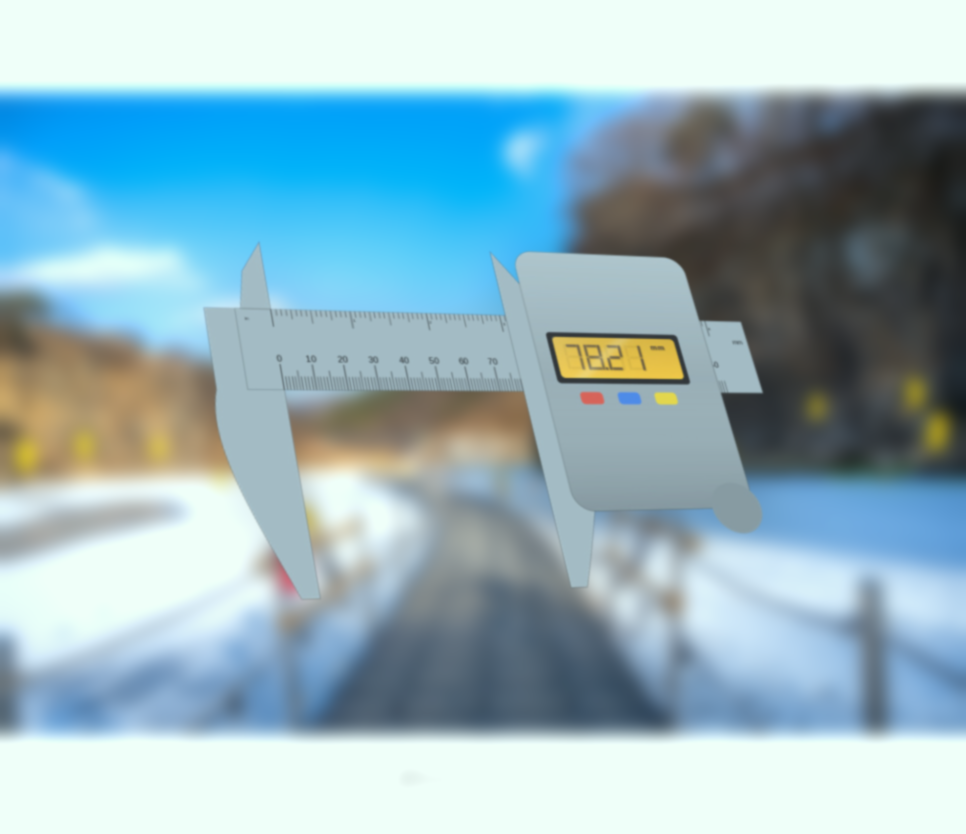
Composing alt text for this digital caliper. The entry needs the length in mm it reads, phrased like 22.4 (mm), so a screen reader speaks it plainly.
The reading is 78.21 (mm)
